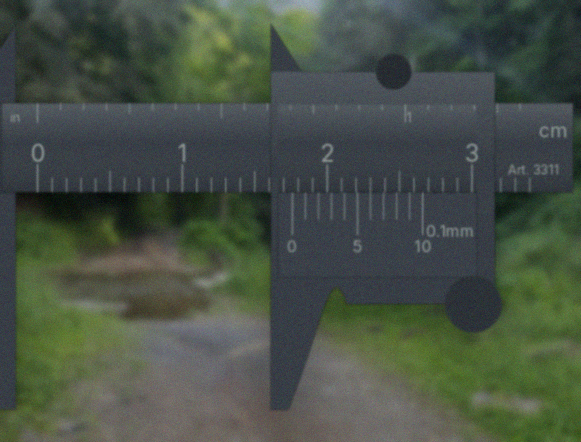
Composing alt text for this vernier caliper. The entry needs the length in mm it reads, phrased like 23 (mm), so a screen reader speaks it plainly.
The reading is 17.6 (mm)
